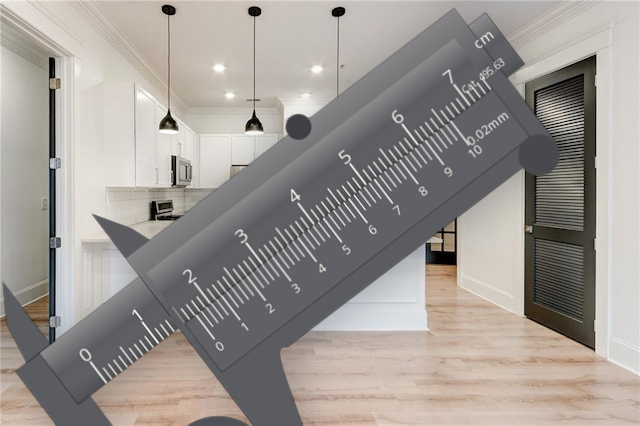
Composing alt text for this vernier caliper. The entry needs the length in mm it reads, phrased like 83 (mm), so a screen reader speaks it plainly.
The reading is 17.2 (mm)
